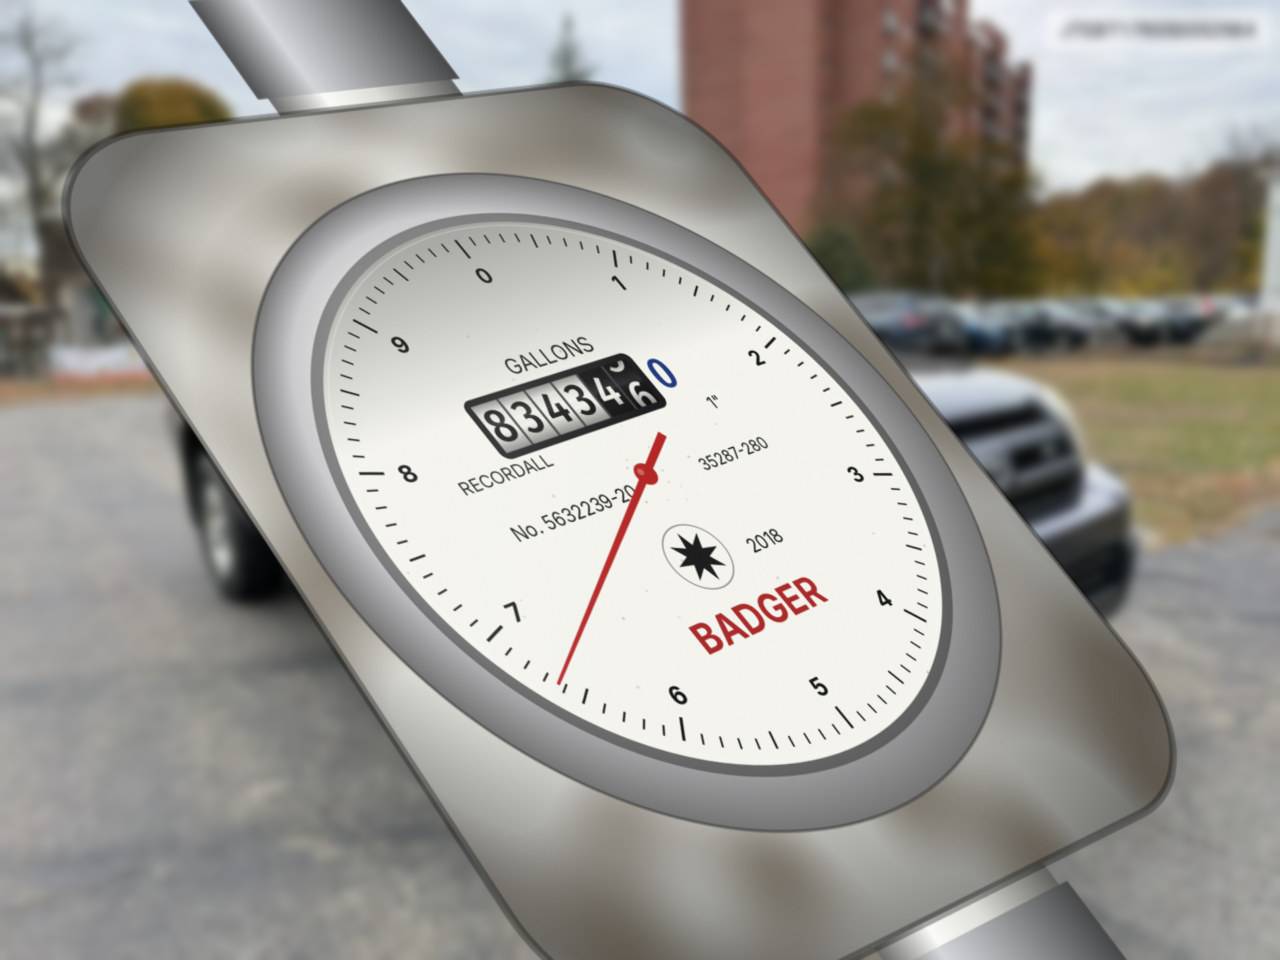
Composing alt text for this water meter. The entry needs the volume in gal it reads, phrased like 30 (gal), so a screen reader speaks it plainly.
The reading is 8343456.6 (gal)
